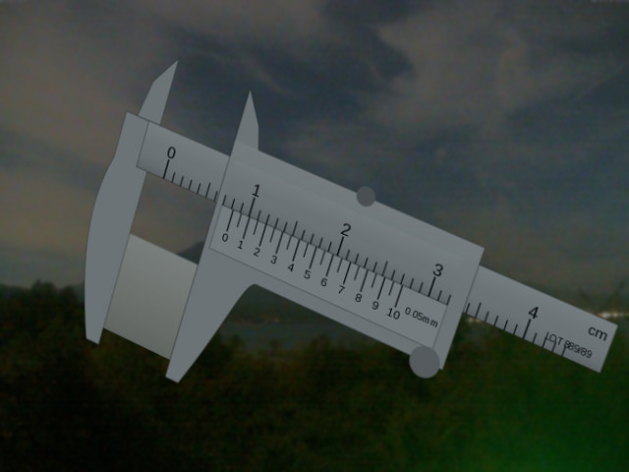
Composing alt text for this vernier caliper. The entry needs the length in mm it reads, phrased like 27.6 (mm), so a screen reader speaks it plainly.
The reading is 8.2 (mm)
